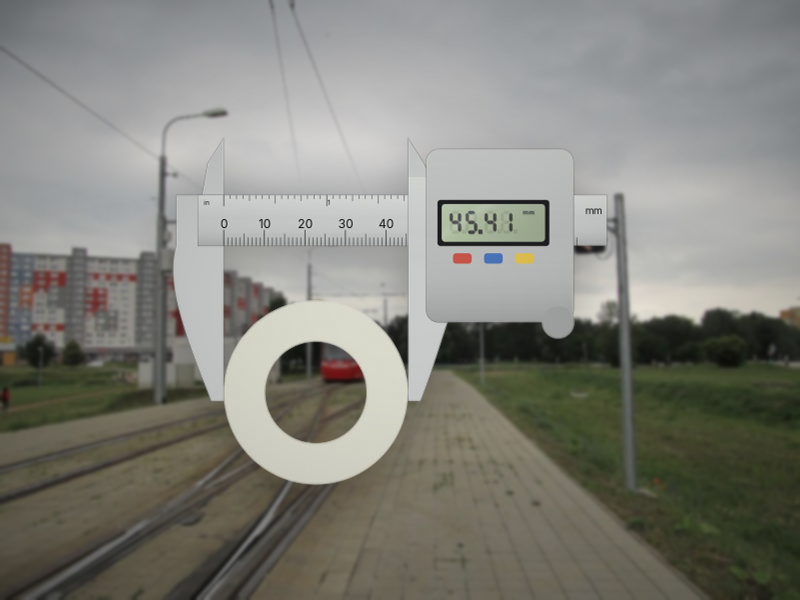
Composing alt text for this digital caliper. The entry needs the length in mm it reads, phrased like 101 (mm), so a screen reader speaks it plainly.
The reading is 45.41 (mm)
